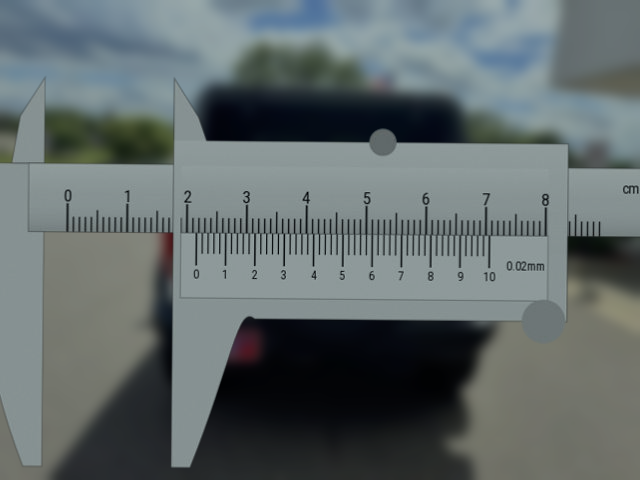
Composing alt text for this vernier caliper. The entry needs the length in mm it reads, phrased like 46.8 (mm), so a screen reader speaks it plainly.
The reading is 21.6 (mm)
